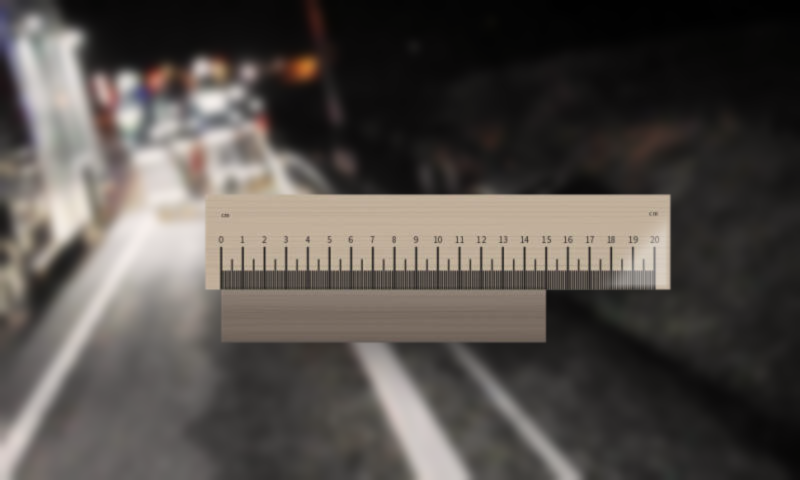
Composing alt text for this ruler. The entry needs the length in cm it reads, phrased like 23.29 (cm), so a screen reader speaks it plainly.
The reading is 15 (cm)
